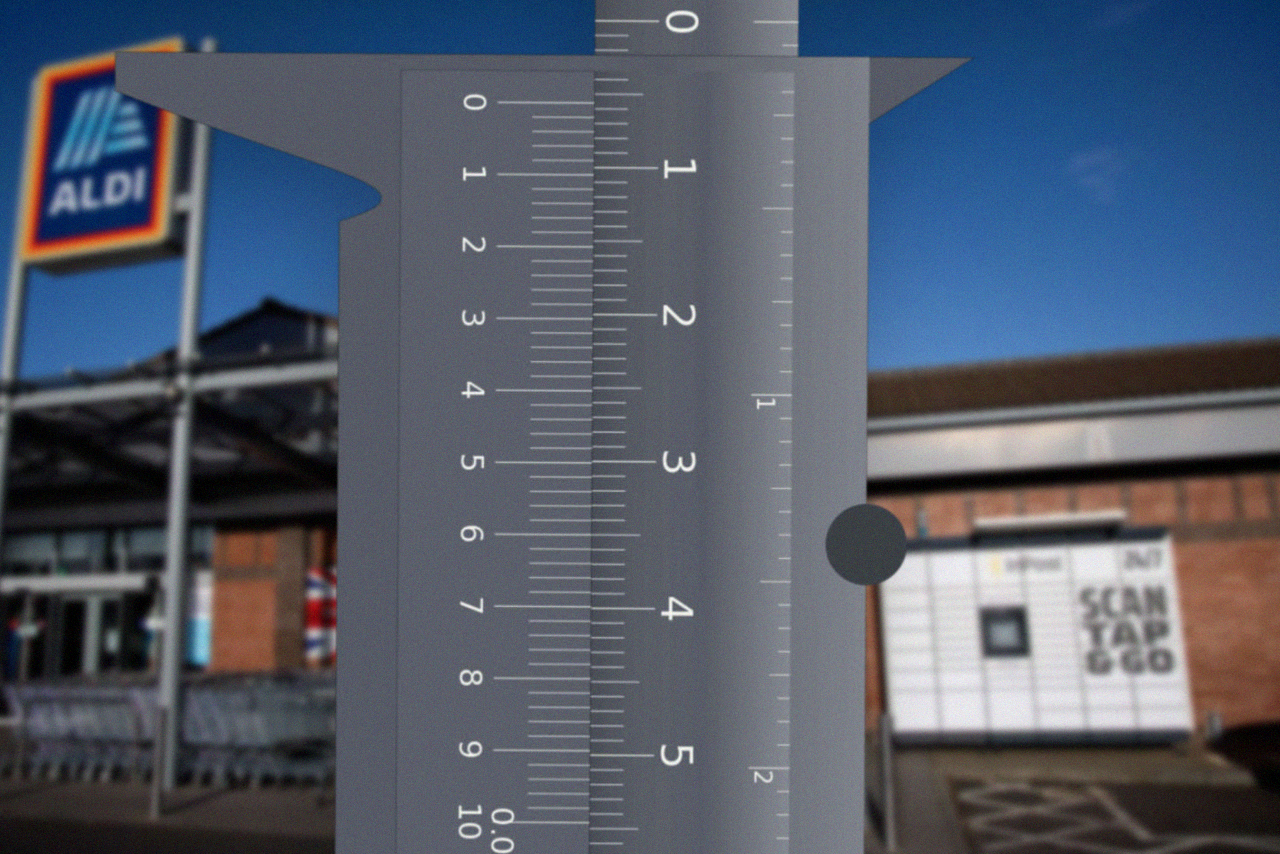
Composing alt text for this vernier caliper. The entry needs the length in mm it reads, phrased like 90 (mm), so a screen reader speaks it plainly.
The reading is 5.6 (mm)
